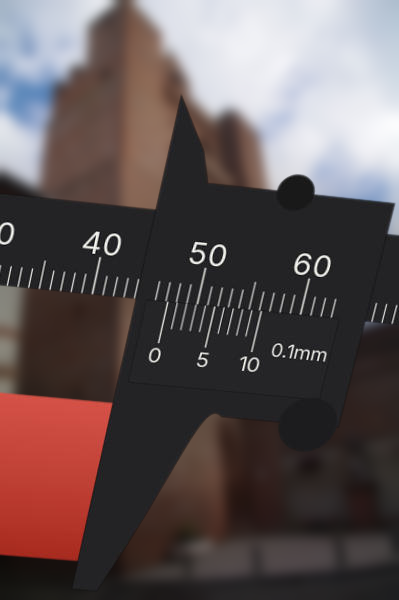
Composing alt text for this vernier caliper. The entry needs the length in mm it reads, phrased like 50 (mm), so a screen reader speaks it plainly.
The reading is 47.2 (mm)
